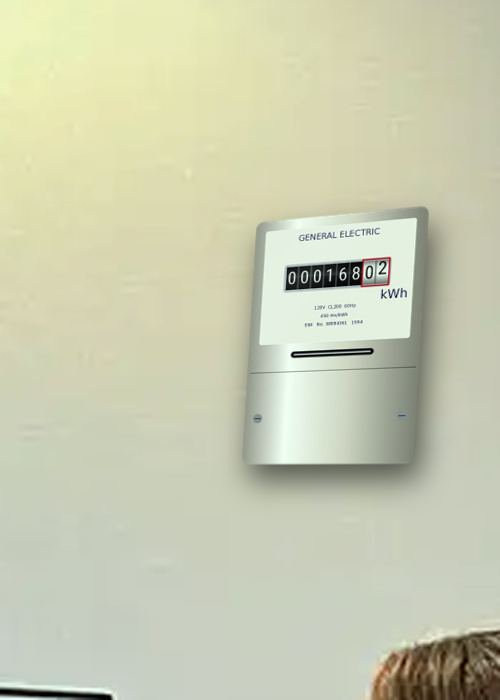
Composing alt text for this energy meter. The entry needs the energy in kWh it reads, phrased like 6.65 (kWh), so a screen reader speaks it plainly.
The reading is 168.02 (kWh)
